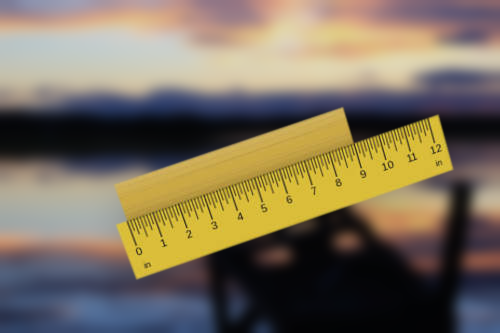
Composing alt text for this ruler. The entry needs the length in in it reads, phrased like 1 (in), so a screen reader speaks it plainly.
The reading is 9 (in)
